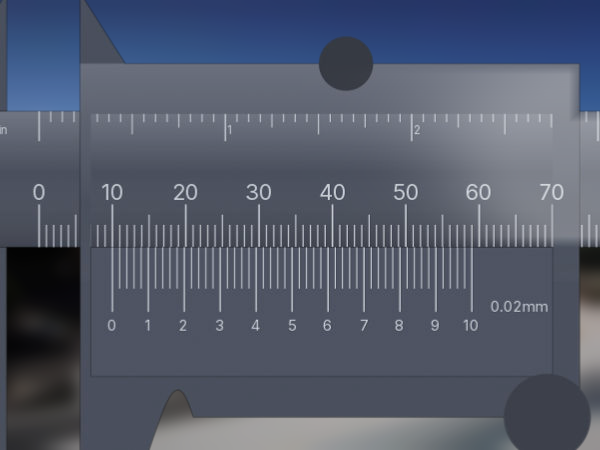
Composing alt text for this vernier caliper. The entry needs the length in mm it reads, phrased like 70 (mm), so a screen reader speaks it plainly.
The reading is 10.0 (mm)
